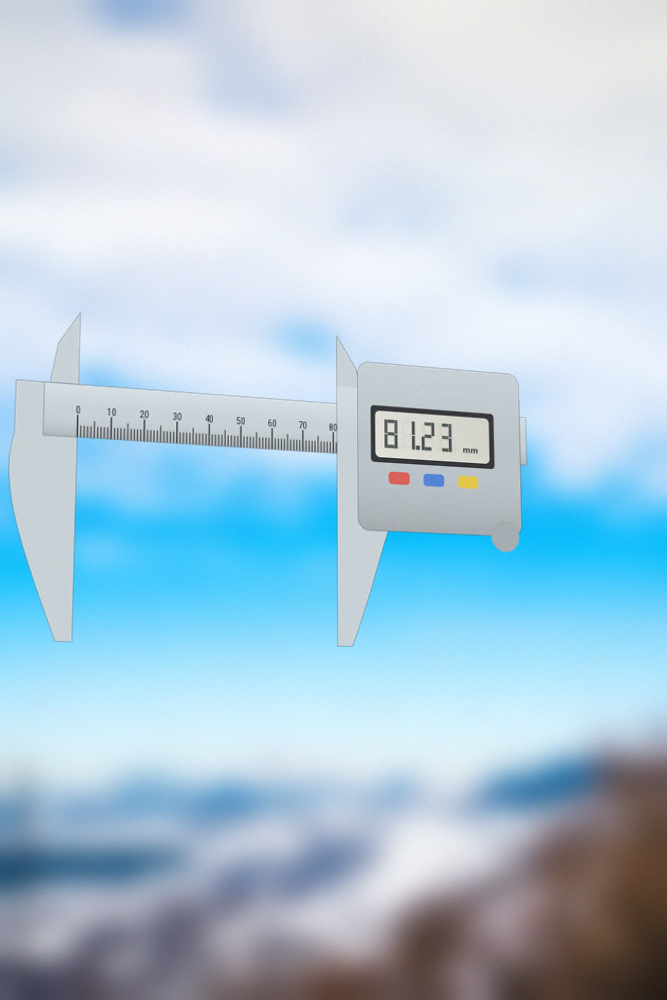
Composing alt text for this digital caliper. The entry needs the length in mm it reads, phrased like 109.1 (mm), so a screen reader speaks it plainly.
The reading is 81.23 (mm)
